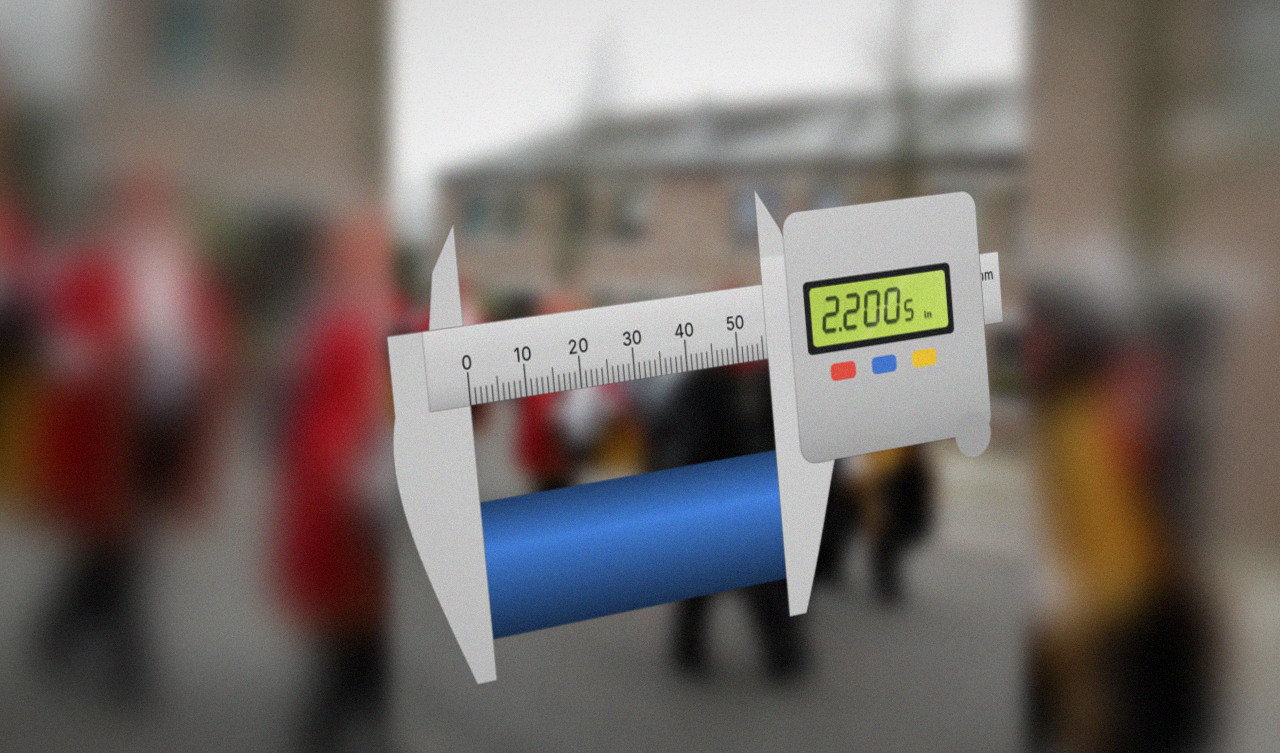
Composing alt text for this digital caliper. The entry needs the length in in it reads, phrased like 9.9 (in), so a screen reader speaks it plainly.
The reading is 2.2005 (in)
